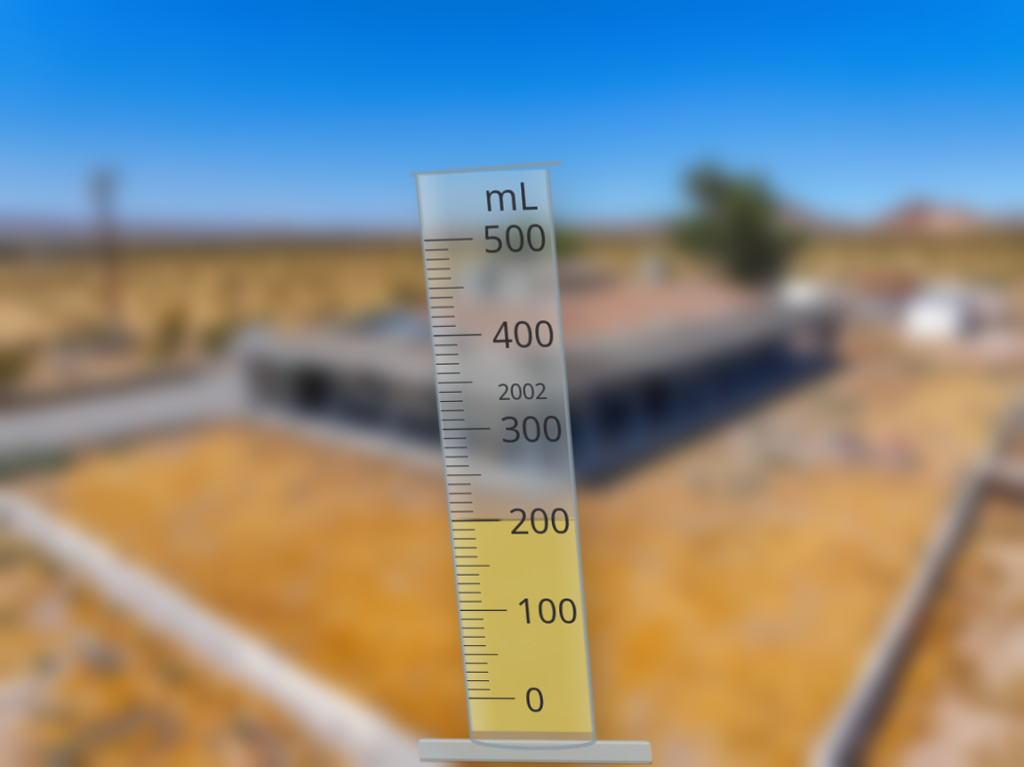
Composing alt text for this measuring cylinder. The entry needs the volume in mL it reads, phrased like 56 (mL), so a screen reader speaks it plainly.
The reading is 200 (mL)
